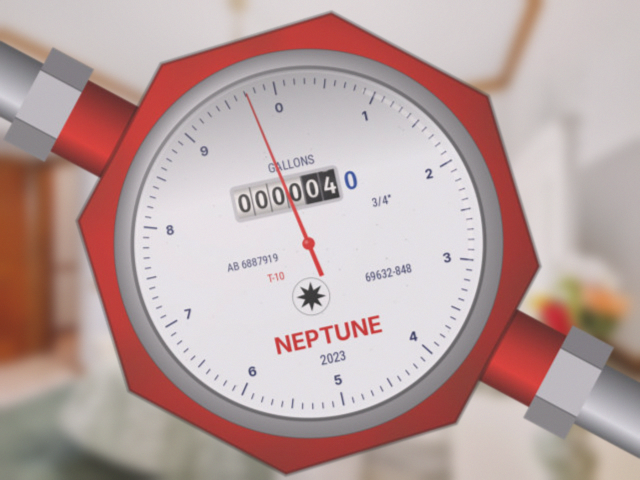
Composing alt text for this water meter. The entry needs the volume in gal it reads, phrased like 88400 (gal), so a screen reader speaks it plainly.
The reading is 39.7 (gal)
